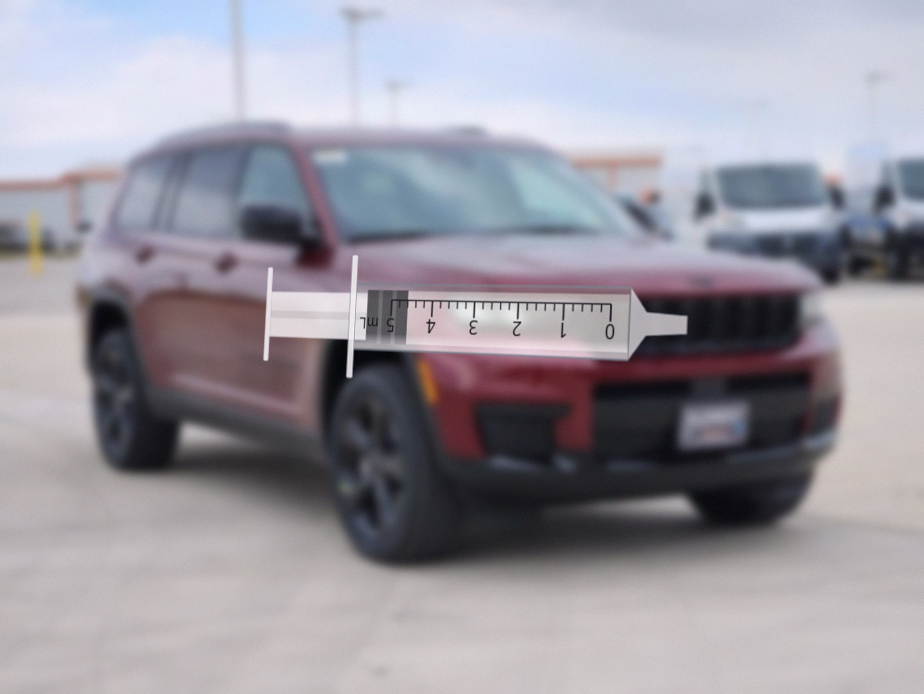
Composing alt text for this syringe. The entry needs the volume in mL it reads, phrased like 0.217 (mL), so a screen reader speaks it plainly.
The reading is 4.6 (mL)
